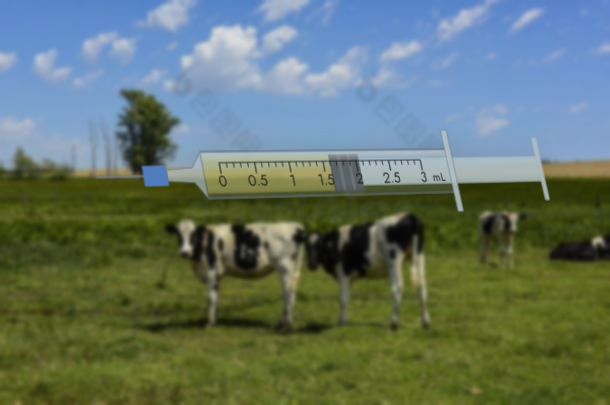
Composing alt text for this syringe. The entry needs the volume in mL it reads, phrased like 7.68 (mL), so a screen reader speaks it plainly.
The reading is 1.6 (mL)
